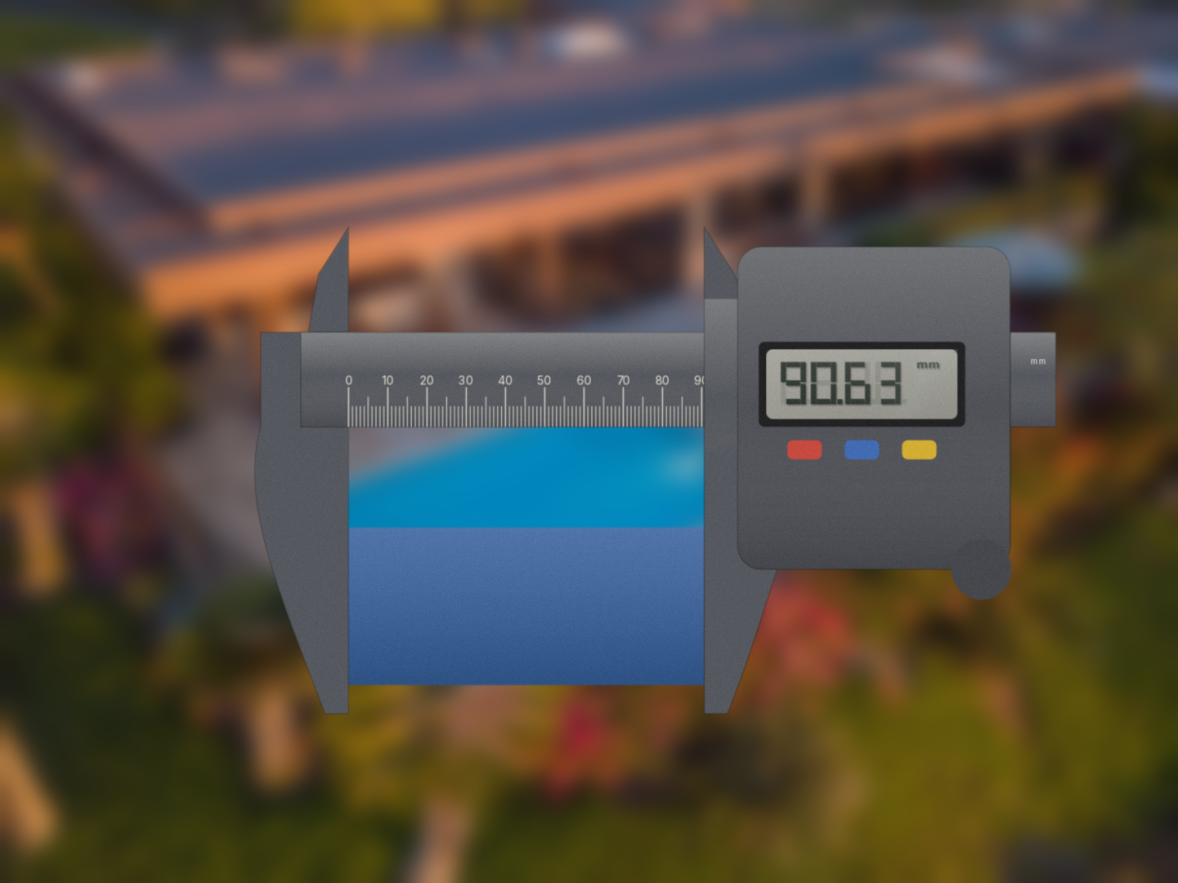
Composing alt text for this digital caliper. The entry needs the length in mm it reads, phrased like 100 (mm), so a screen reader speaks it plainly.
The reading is 90.63 (mm)
